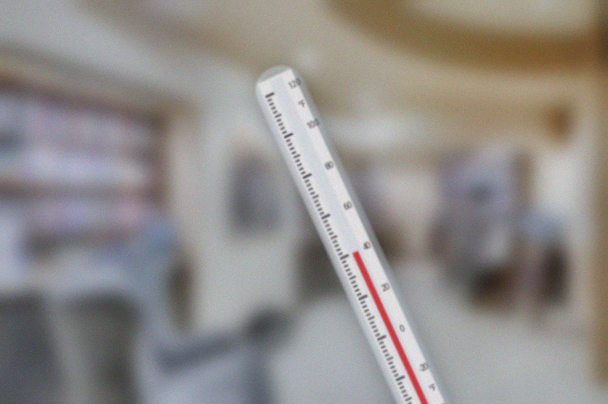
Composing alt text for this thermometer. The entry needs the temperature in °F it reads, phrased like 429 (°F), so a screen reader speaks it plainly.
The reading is 40 (°F)
